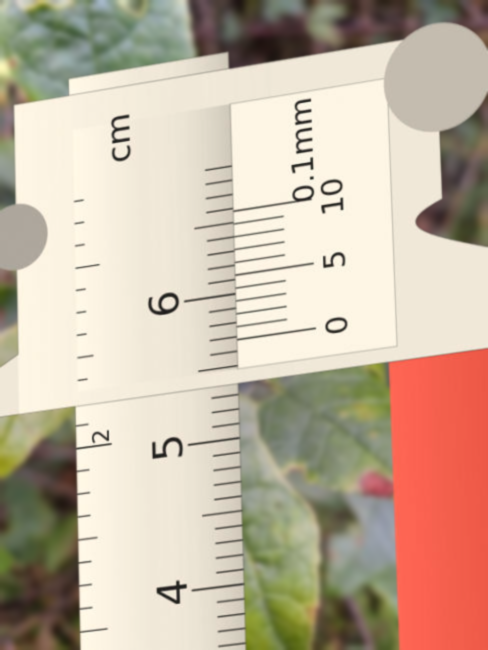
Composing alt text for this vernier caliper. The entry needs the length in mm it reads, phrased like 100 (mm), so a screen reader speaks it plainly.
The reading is 56.8 (mm)
